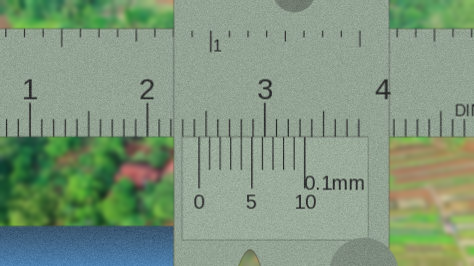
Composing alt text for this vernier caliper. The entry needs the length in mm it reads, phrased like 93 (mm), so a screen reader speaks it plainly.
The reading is 24.4 (mm)
